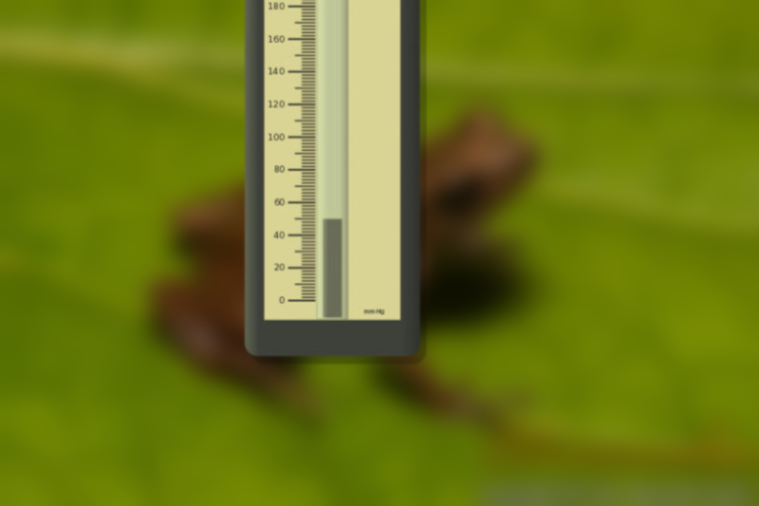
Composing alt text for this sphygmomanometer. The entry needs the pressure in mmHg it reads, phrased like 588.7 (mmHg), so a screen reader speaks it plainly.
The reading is 50 (mmHg)
